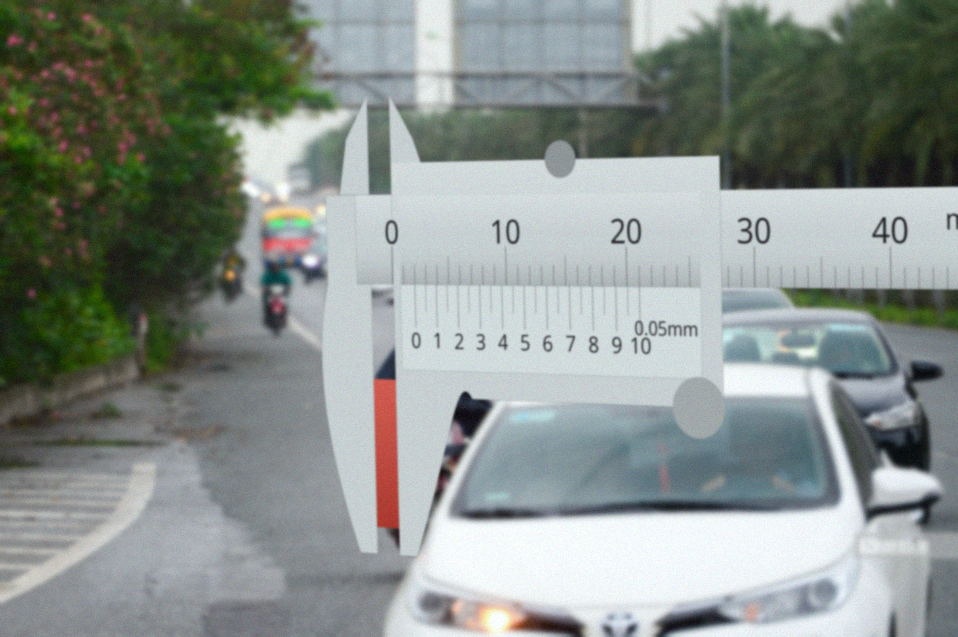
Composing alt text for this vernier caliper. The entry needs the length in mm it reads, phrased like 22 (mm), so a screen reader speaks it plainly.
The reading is 2.0 (mm)
